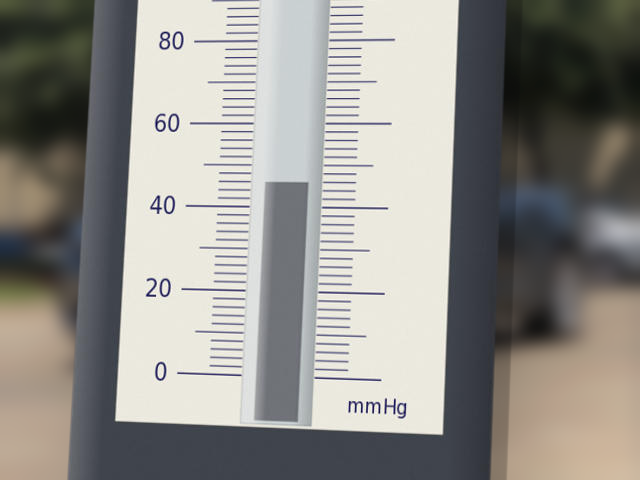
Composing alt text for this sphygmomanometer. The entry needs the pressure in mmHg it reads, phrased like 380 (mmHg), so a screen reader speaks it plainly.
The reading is 46 (mmHg)
